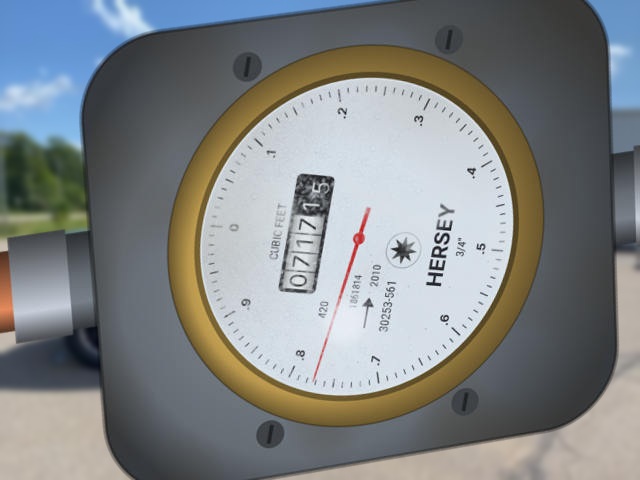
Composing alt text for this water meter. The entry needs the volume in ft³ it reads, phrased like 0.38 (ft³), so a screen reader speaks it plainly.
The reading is 71714.77 (ft³)
